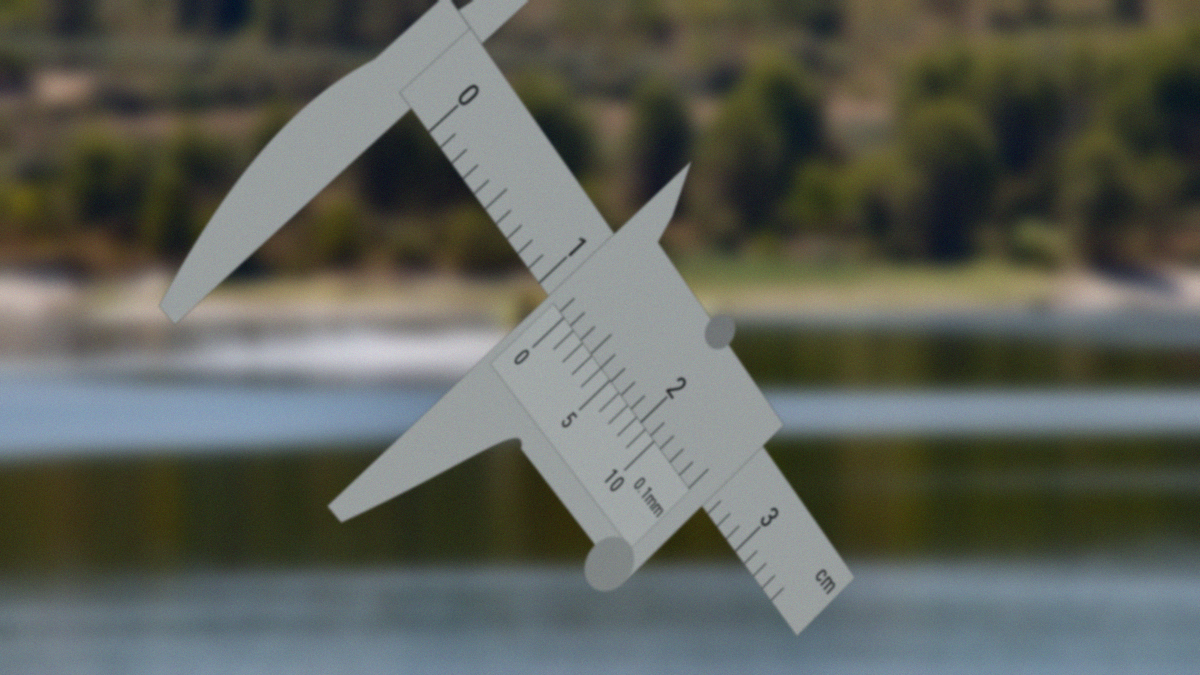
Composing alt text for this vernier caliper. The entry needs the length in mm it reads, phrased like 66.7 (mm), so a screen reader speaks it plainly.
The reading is 12.4 (mm)
